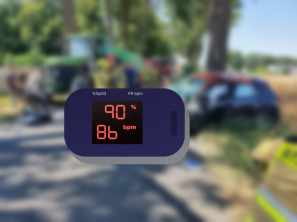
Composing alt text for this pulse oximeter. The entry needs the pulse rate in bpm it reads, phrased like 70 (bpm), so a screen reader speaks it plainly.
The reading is 86 (bpm)
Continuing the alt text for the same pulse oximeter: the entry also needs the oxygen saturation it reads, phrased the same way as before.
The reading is 90 (%)
